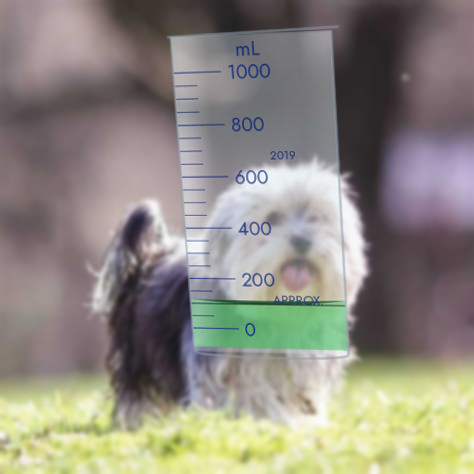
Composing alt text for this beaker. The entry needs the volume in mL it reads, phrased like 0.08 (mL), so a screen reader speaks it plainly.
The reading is 100 (mL)
